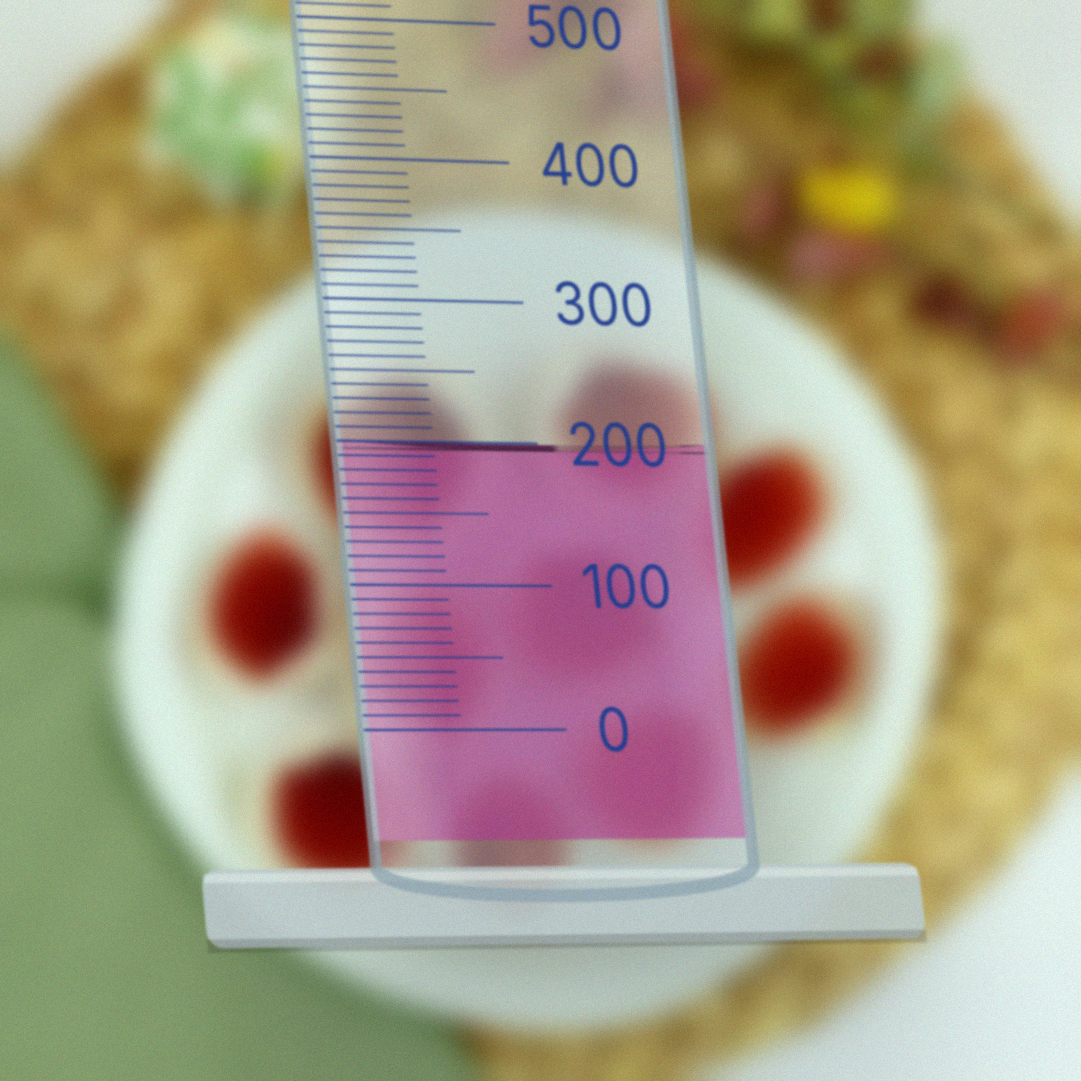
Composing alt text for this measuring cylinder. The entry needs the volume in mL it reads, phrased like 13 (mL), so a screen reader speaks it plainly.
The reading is 195 (mL)
